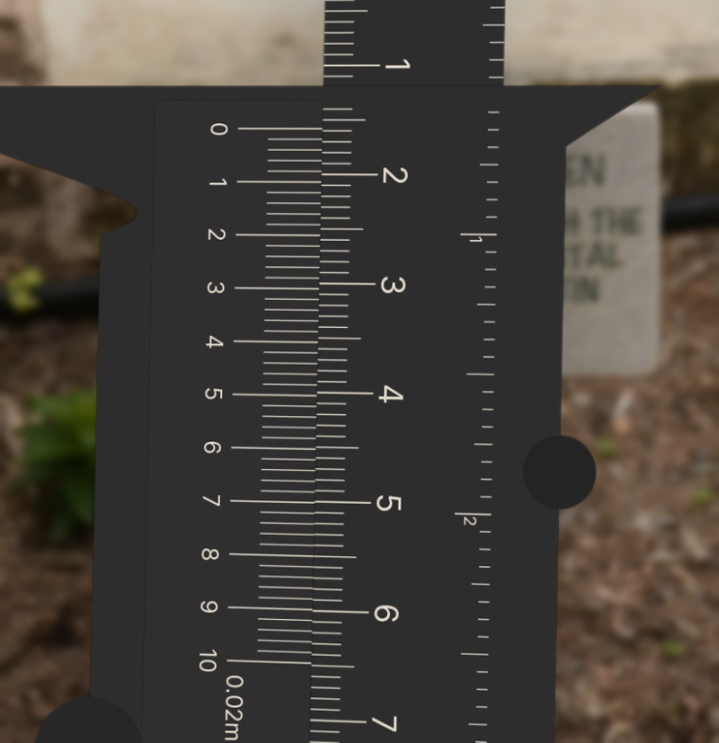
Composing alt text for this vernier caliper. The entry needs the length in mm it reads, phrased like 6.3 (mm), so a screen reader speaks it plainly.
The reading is 15.8 (mm)
